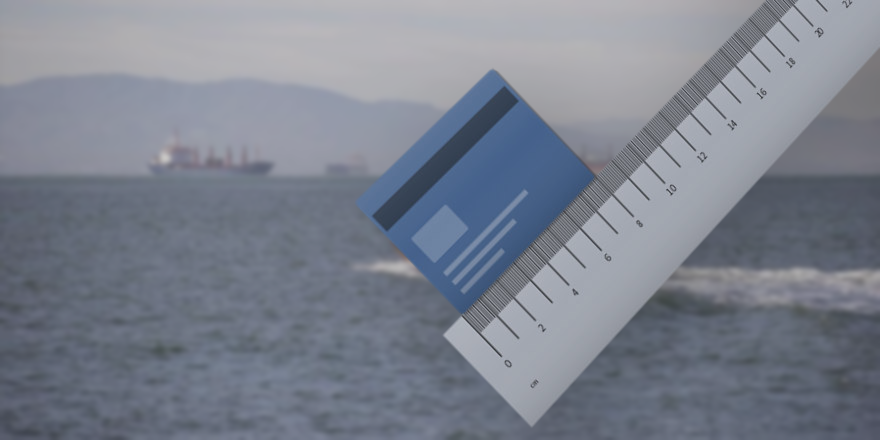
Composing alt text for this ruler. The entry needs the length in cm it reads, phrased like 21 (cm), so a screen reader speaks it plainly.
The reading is 8 (cm)
